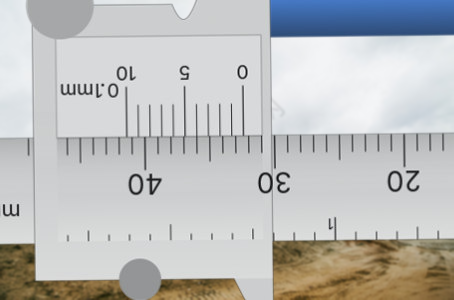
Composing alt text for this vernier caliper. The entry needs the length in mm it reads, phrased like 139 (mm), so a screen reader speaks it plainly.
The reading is 32.4 (mm)
